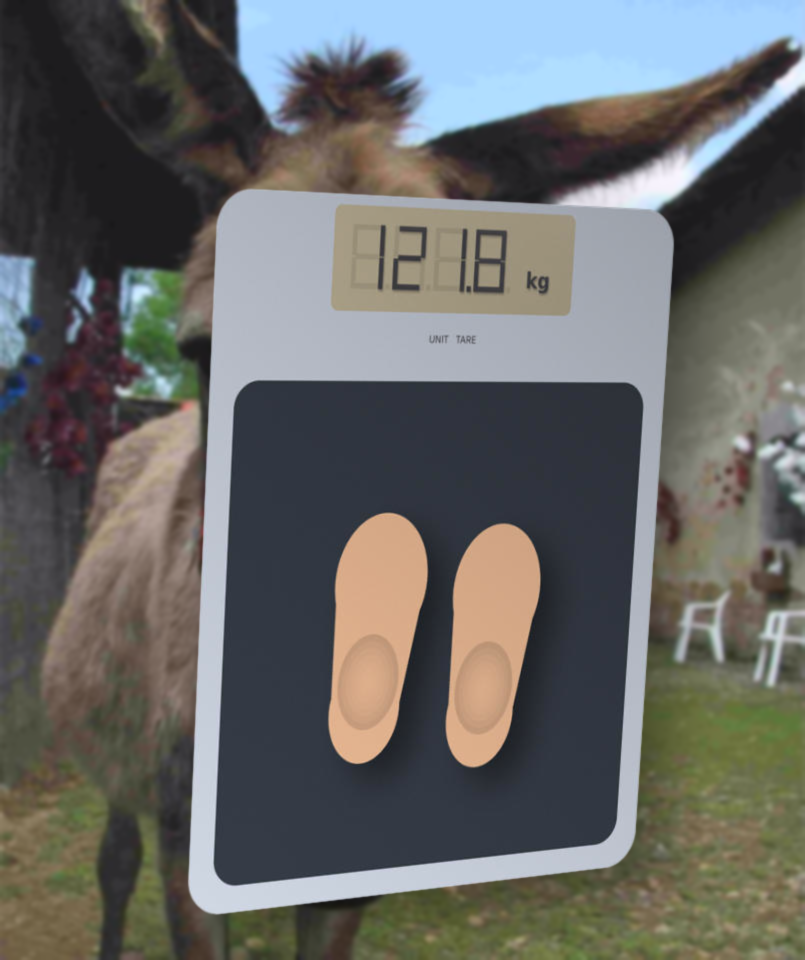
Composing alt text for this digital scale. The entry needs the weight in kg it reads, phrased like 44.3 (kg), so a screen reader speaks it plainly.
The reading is 121.8 (kg)
